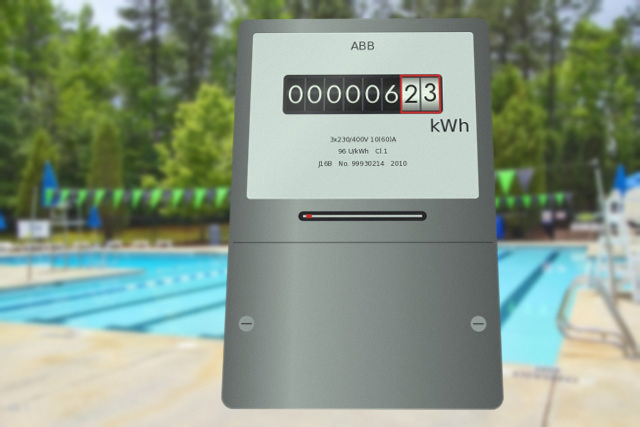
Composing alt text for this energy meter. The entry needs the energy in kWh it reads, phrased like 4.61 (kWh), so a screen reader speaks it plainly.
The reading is 6.23 (kWh)
